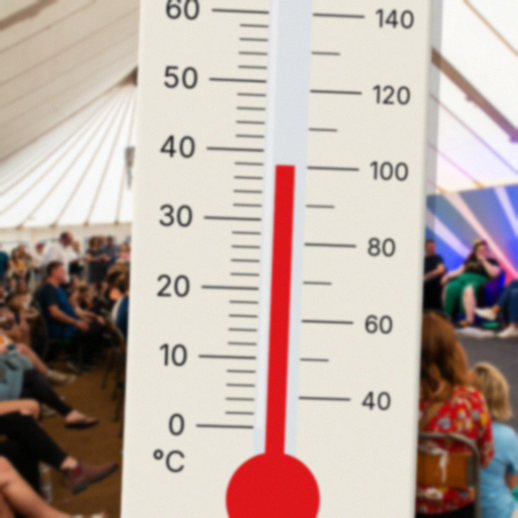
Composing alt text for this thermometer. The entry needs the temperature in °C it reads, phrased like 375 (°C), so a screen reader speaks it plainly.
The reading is 38 (°C)
